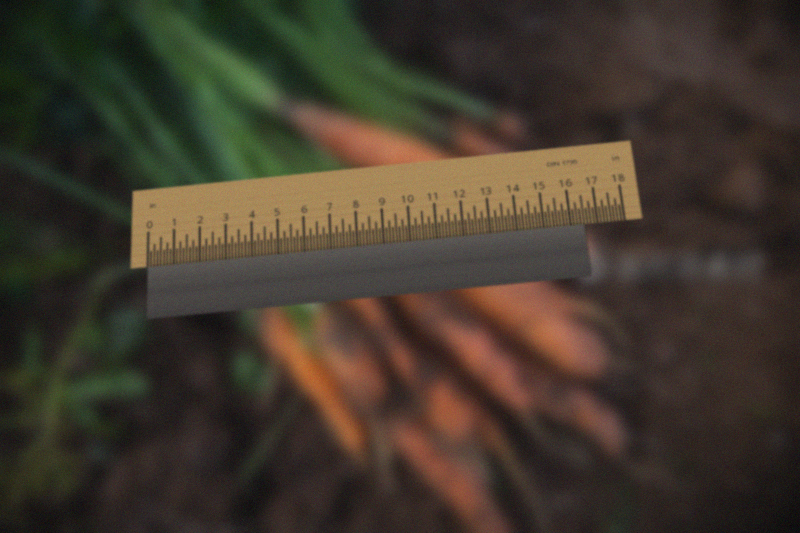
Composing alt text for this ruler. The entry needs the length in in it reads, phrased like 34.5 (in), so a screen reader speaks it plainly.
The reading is 16.5 (in)
